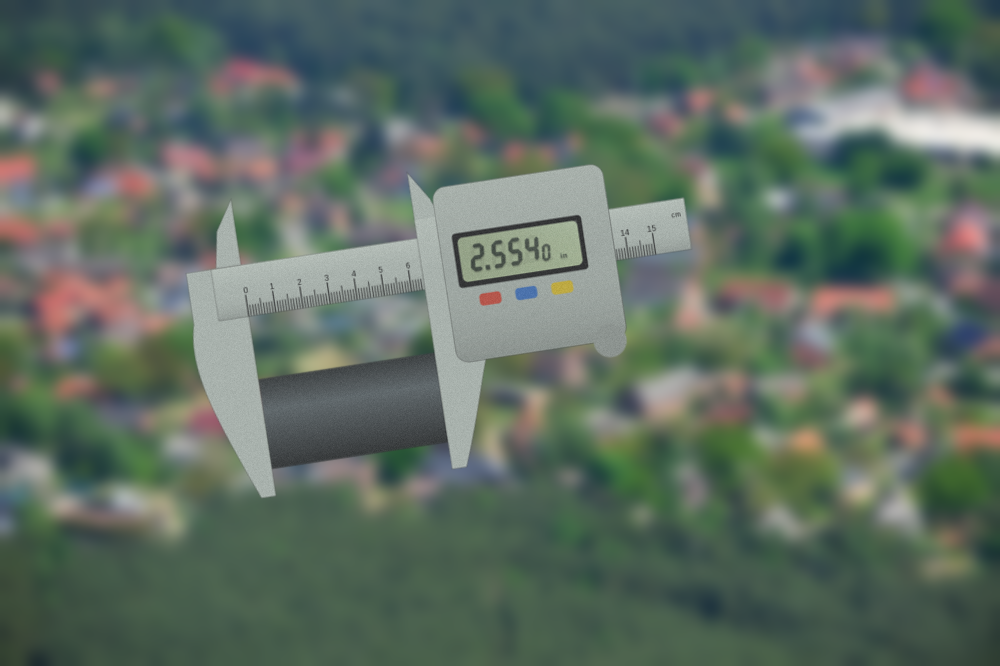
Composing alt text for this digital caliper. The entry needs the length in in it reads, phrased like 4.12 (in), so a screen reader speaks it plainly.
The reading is 2.5540 (in)
